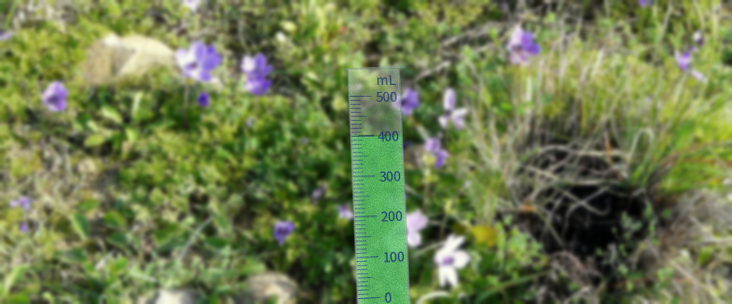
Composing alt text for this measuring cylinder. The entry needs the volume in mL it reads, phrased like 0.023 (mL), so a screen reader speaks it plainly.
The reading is 400 (mL)
